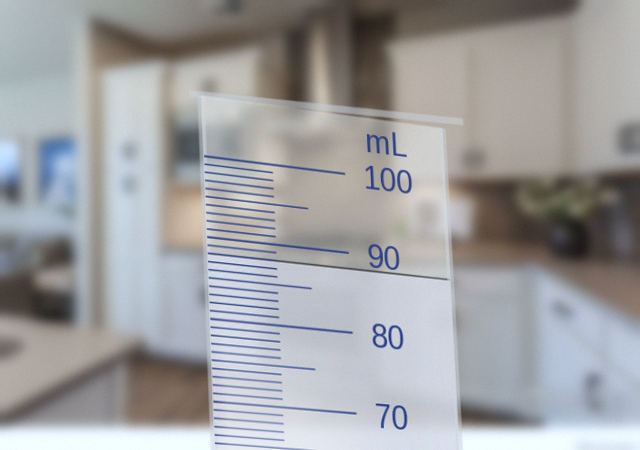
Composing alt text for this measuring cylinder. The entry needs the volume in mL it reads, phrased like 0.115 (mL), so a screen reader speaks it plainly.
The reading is 88 (mL)
